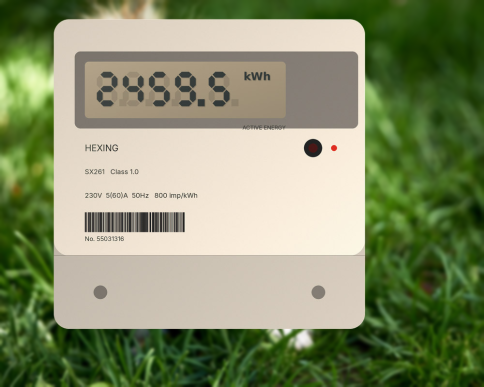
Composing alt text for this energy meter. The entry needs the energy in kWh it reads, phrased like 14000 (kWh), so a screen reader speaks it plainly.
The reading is 2459.5 (kWh)
